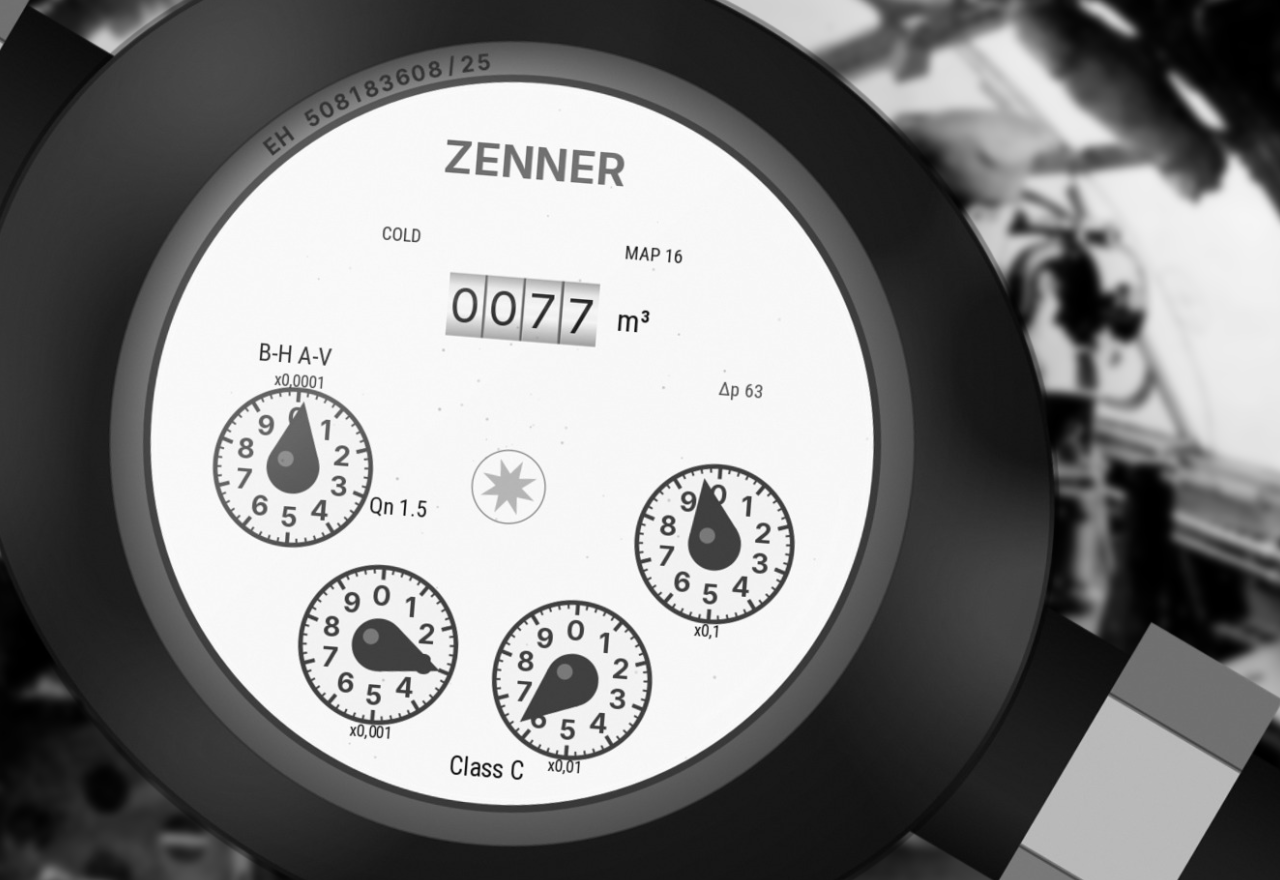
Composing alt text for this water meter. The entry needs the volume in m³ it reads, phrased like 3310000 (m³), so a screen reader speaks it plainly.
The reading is 76.9630 (m³)
